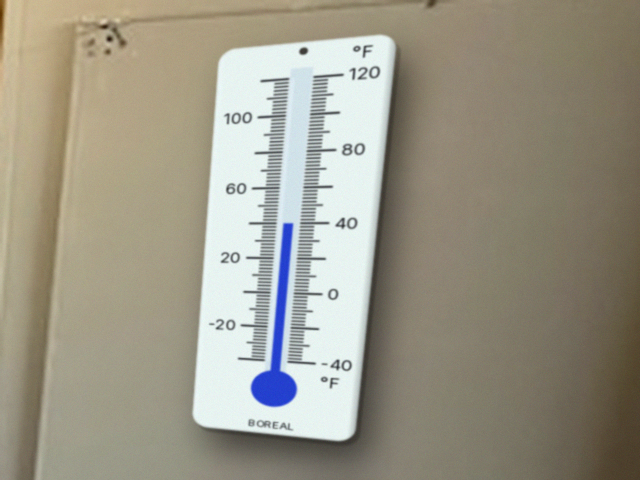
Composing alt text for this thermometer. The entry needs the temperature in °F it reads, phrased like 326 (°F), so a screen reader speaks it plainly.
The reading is 40 (°F)
